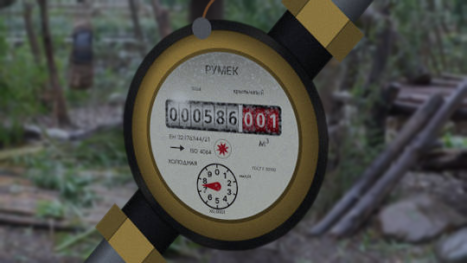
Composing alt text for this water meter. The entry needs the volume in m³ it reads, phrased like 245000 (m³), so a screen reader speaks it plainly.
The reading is 586.0017 (m³)
